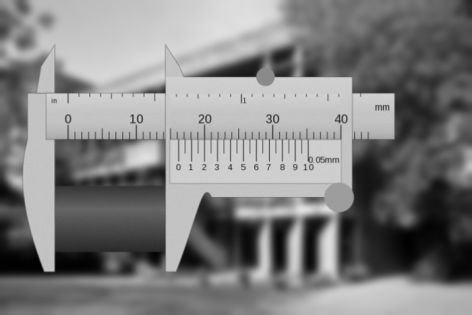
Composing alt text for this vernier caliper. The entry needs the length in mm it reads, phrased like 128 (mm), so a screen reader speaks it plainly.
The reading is 16.2 (mm)
